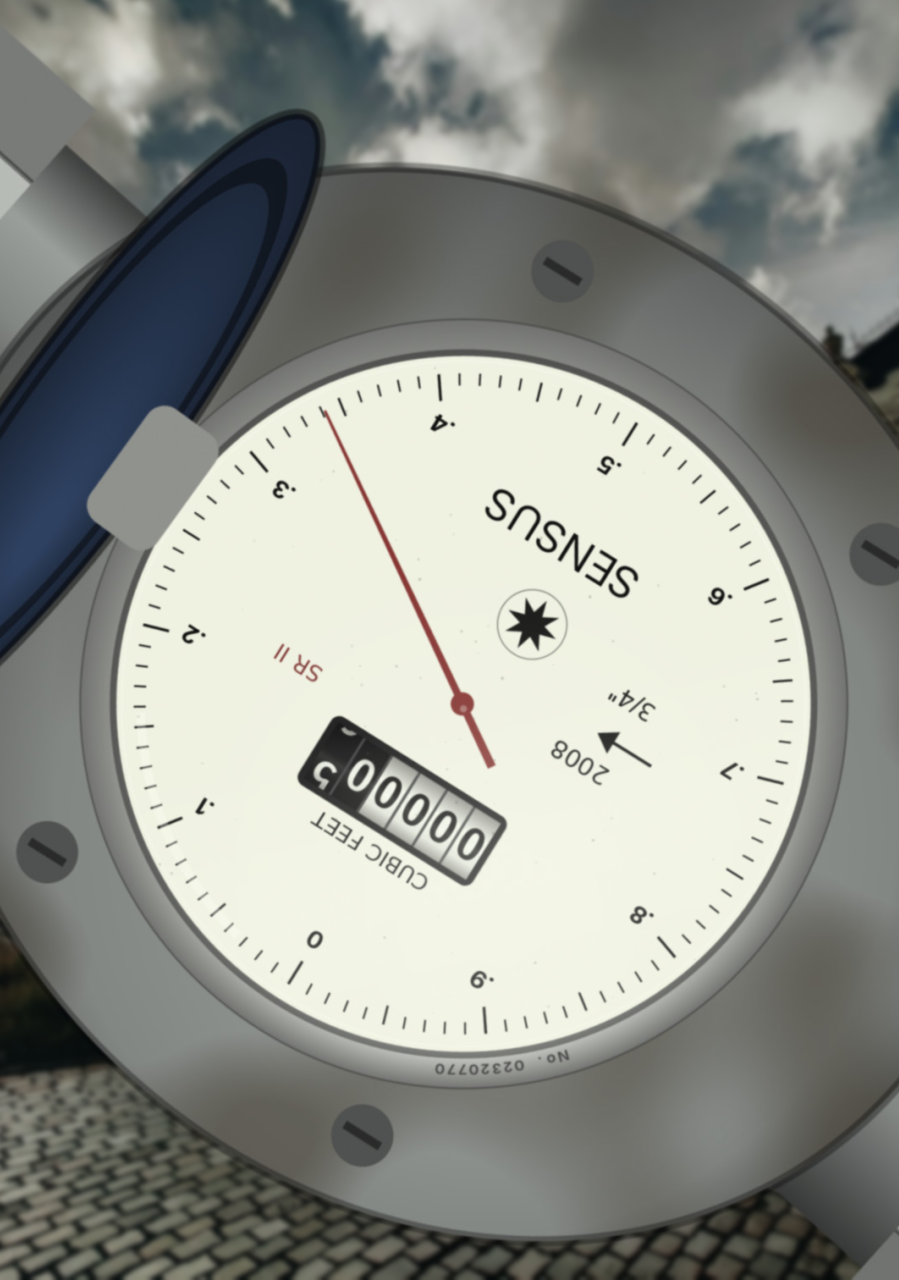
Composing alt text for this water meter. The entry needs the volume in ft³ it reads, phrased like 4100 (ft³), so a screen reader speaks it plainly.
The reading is 5.34 (ft³)
